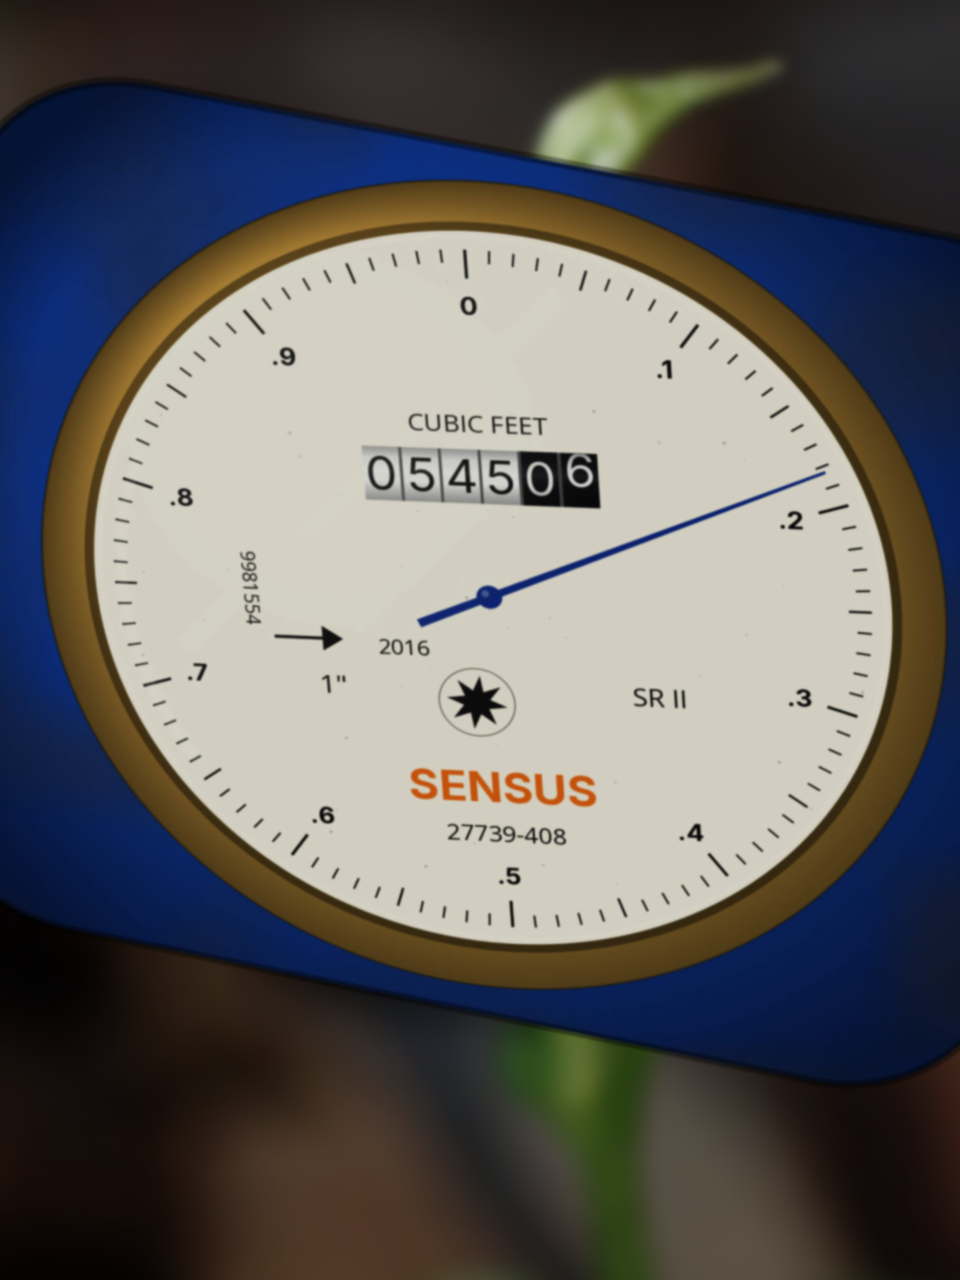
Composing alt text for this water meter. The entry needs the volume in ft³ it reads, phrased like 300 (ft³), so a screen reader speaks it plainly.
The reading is 54506.18 (ft³)
